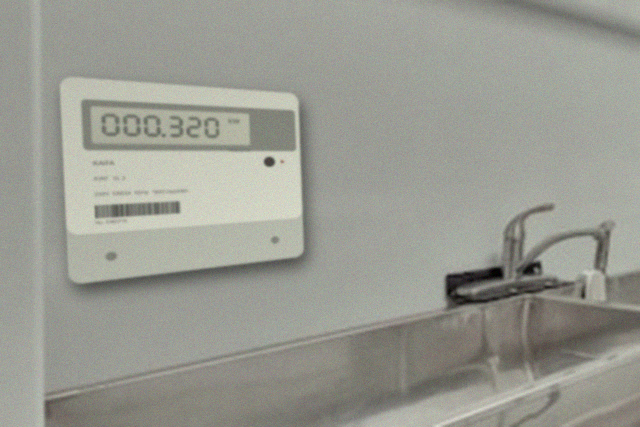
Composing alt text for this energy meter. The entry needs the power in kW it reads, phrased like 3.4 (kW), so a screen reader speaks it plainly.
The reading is 0.320 (kW)
